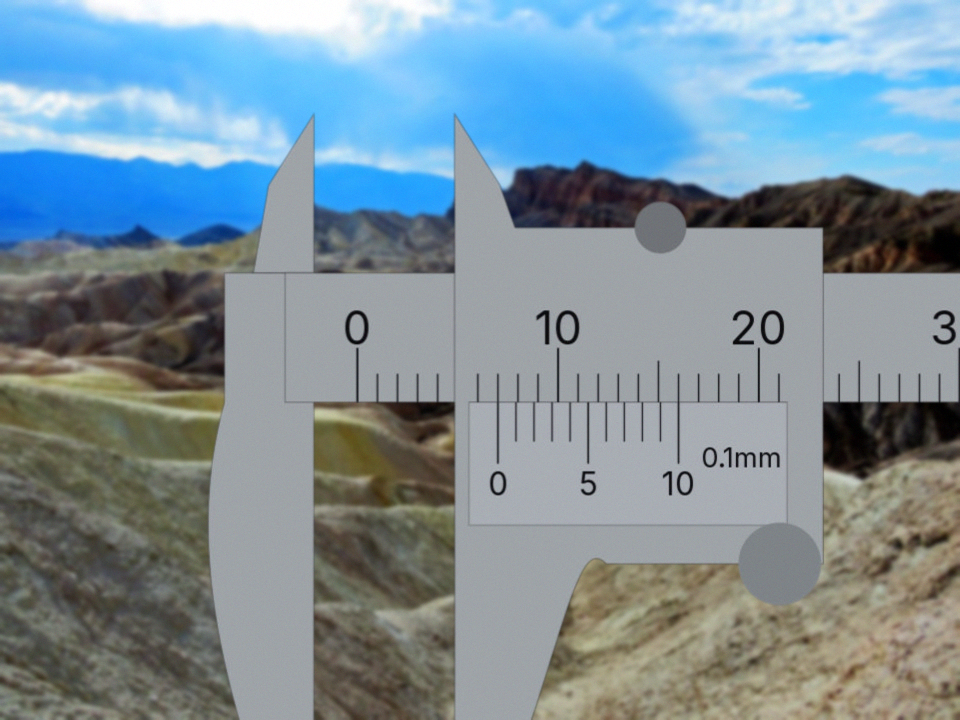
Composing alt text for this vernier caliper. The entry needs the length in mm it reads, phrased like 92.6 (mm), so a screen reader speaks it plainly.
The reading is 7.0 (mm)
